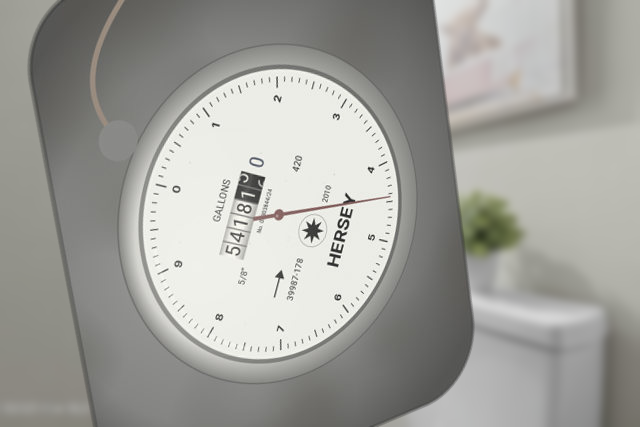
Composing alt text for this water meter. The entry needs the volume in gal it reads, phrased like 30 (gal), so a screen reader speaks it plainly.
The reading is 5418154.4 (gal)
